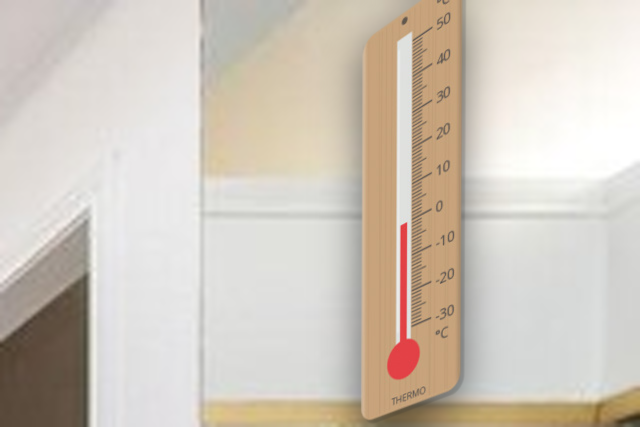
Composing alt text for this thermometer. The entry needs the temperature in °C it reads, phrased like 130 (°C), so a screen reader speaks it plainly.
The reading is 0 (°C)
